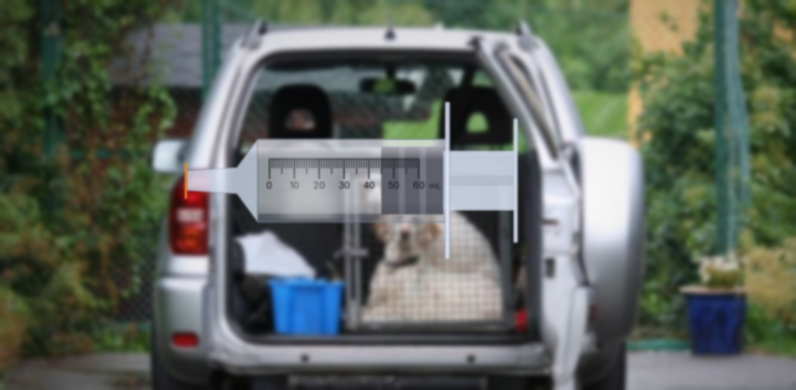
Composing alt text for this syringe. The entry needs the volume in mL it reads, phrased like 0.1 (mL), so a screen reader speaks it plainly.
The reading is 45 (mL)
